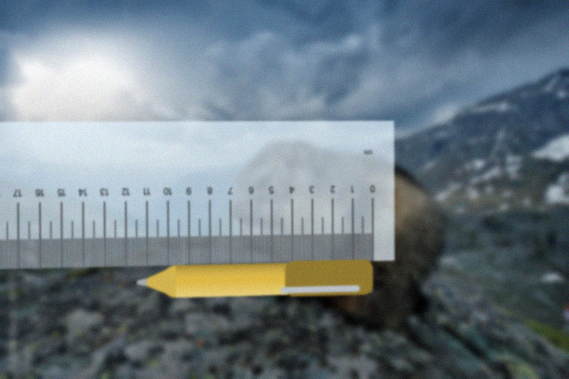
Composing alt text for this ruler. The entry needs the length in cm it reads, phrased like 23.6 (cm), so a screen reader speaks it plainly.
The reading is 11.5 (cm)
